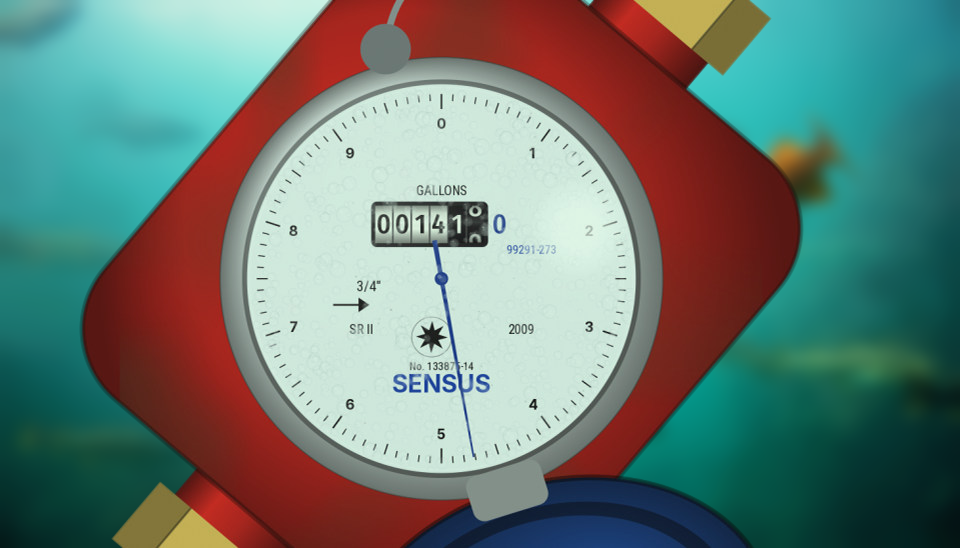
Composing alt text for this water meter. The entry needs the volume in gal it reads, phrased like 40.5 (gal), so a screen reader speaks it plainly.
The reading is 14184.7 (gal)
